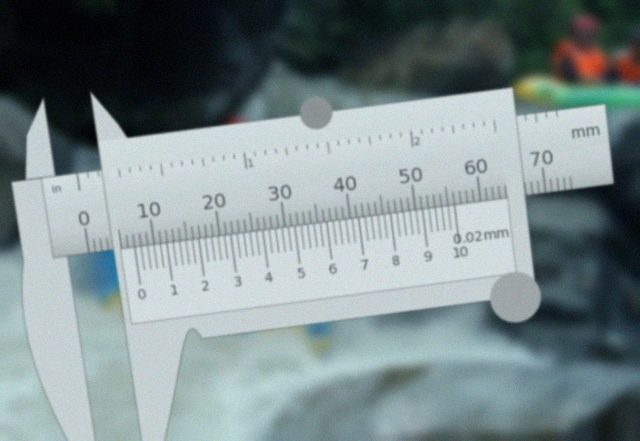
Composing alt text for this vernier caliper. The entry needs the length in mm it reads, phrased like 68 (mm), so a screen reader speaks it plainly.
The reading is 7.0 (mm)
